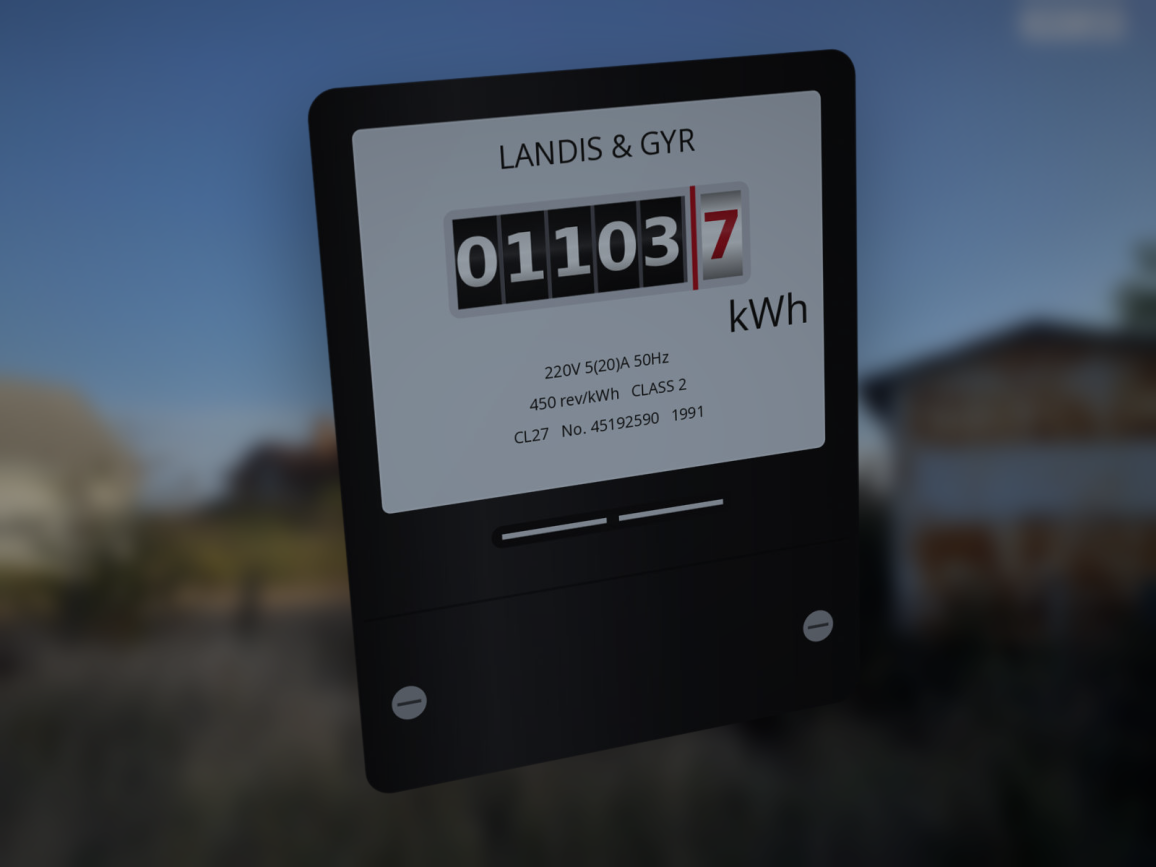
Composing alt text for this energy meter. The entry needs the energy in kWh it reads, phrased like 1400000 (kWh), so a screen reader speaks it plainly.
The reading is 1103.7 (kWh)
